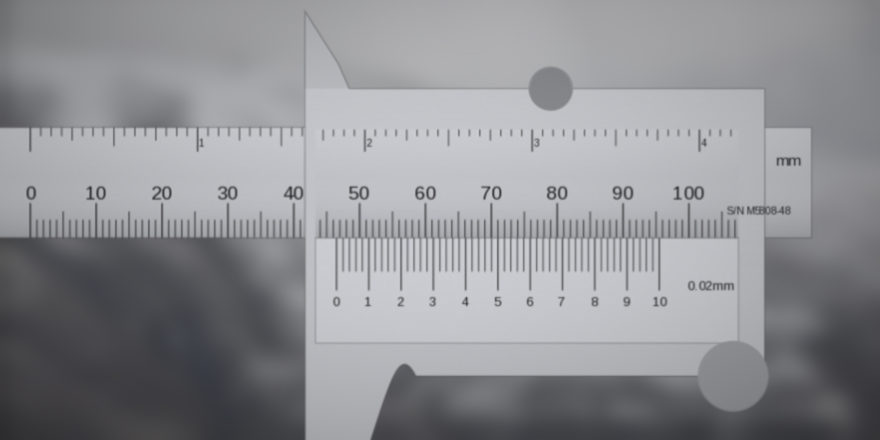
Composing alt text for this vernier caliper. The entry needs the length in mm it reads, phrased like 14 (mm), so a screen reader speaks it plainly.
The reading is 46.5 (mm)
